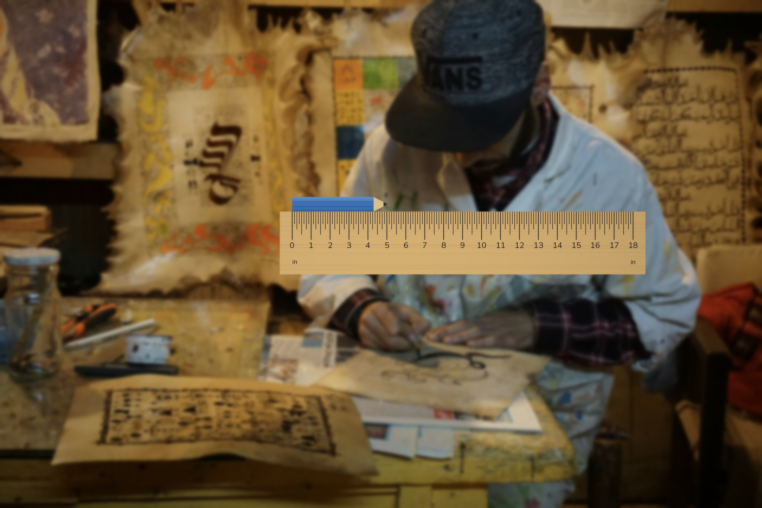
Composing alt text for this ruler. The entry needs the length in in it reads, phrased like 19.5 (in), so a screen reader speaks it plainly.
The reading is 5 (in)
